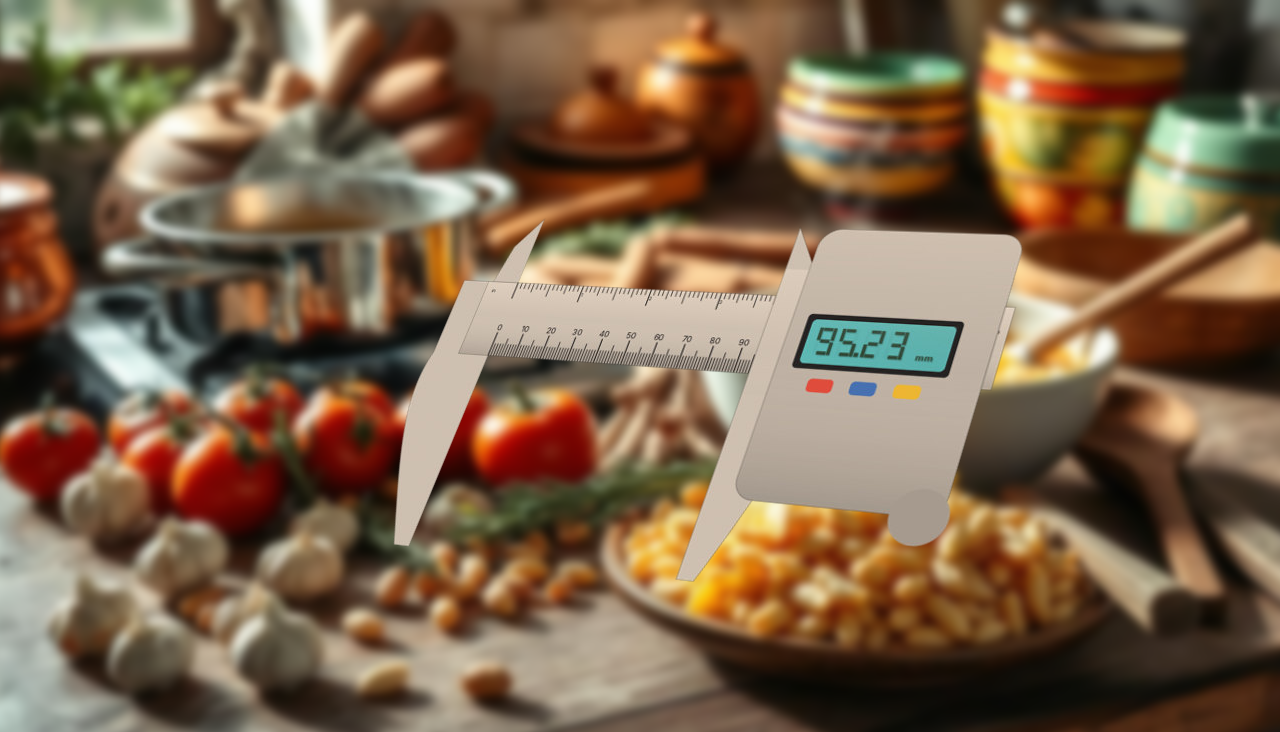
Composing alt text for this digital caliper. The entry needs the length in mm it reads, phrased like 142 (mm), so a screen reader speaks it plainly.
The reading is 95.23 (mm)
